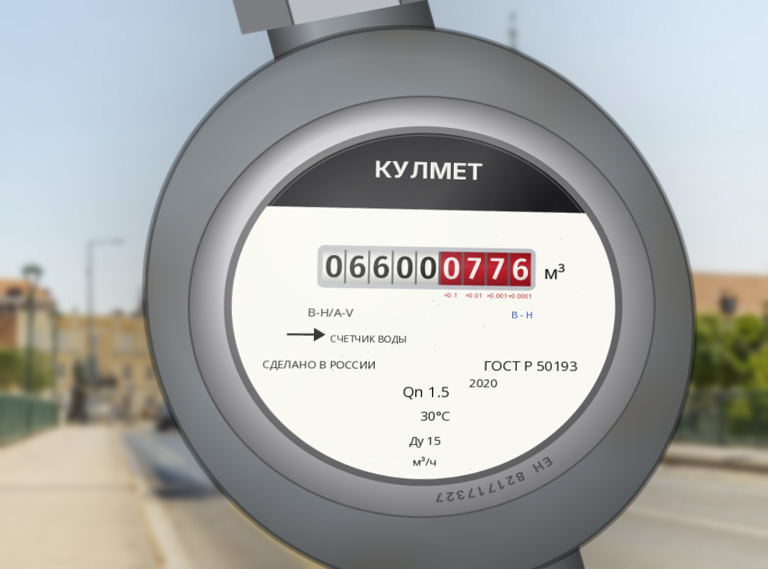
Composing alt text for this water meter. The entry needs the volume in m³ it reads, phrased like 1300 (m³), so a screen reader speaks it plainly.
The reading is 6600.0776 (m³)
